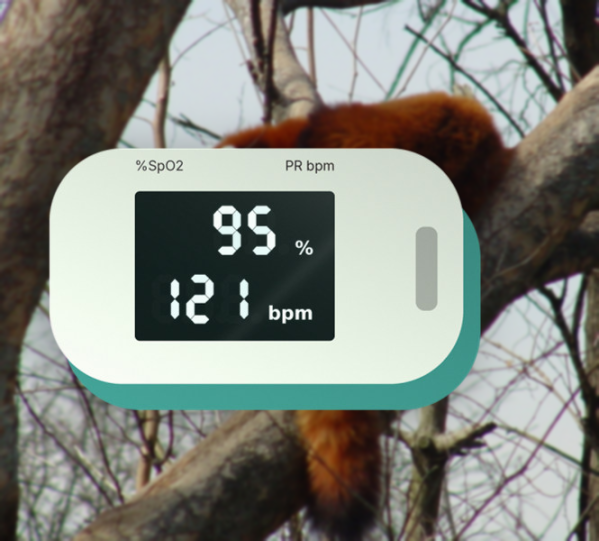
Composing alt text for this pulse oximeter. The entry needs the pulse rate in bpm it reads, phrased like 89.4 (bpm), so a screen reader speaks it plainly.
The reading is 121 (bpm)
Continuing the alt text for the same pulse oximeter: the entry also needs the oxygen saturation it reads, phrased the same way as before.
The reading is 95 (%)
